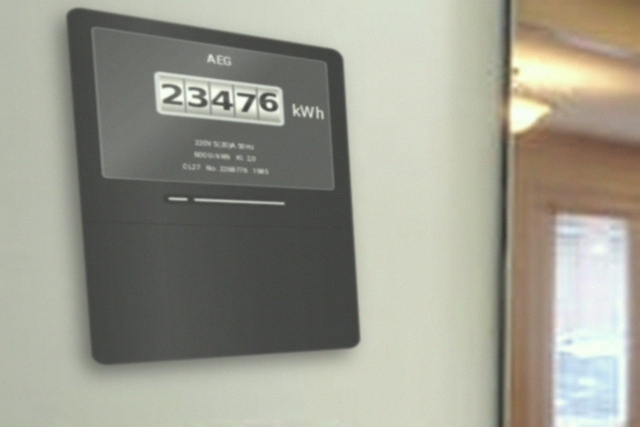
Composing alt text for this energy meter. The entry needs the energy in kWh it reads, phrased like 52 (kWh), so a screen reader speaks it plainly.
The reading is 23476 (kWh)
